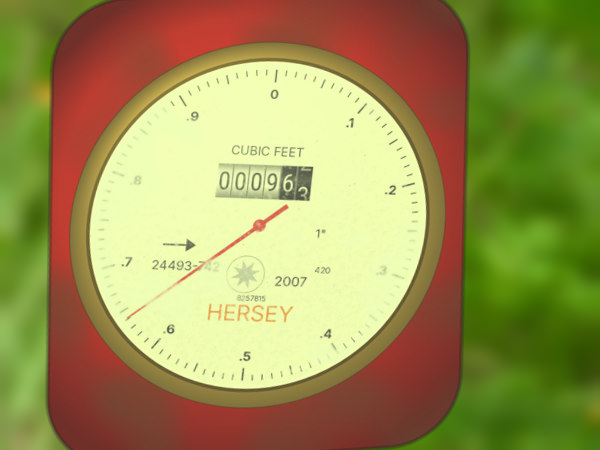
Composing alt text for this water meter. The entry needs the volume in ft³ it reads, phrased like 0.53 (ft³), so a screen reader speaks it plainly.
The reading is 962.64 (ft³)
